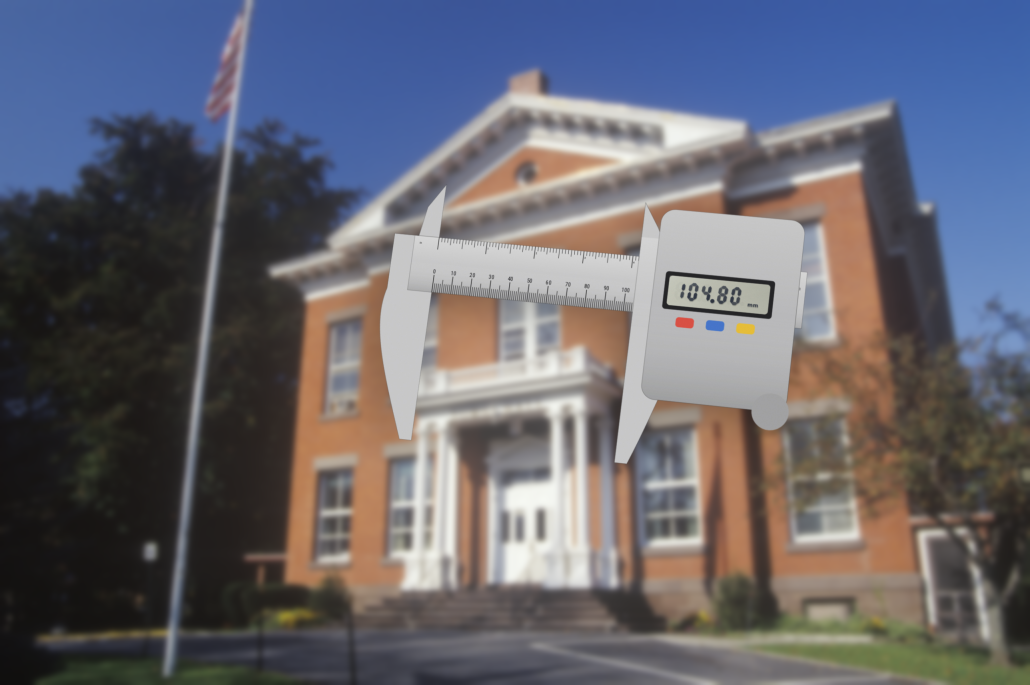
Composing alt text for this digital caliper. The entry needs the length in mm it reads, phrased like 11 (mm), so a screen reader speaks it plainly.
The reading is 104.80 (mm)
